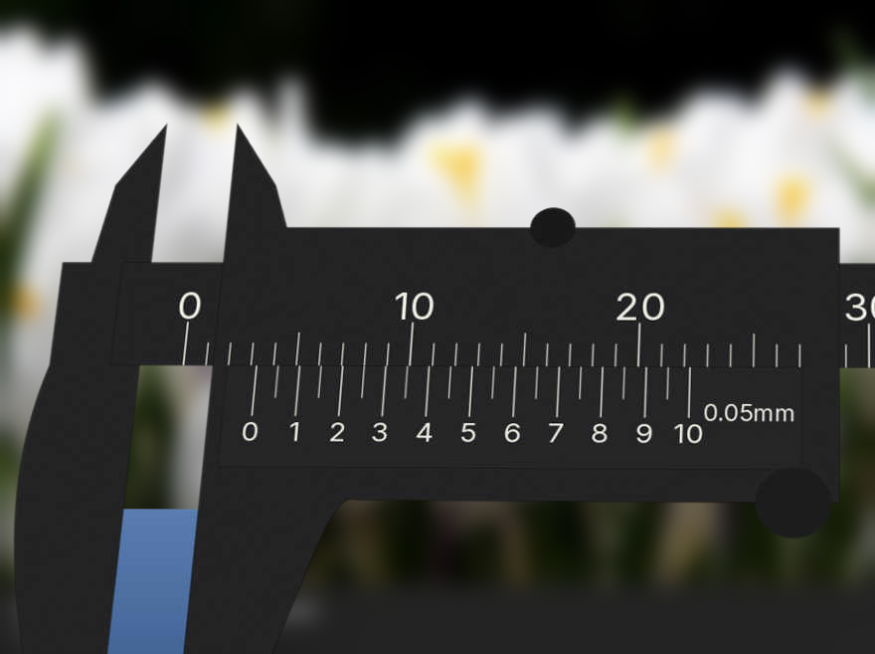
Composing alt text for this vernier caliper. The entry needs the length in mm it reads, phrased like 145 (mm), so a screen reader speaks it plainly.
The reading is 3.25 (mm)
